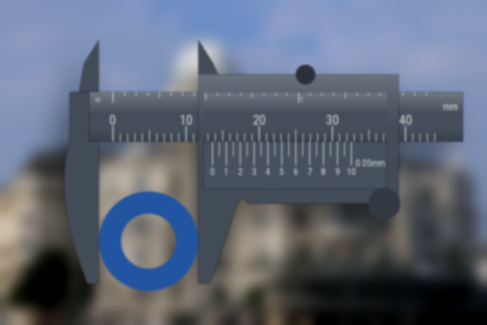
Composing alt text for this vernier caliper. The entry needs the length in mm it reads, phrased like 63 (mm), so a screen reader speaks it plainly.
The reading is 13.6 (mm)
